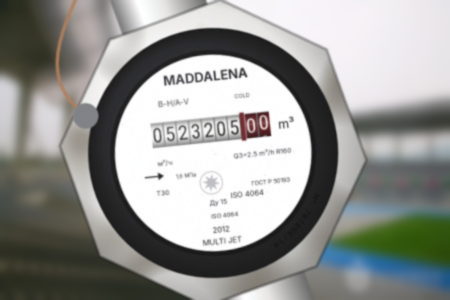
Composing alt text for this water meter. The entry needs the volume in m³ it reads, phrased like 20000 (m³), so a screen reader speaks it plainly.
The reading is 523205.00 (m³)
